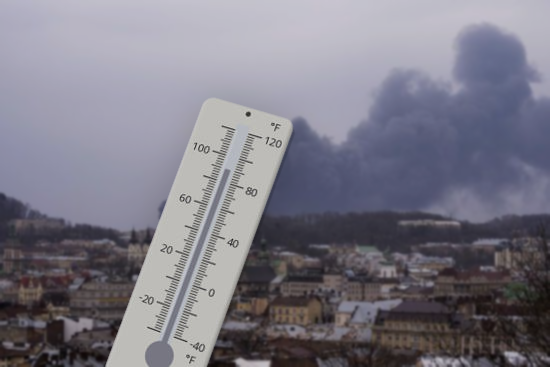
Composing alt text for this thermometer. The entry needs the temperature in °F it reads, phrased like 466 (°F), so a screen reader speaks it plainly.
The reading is 90 (°F)
